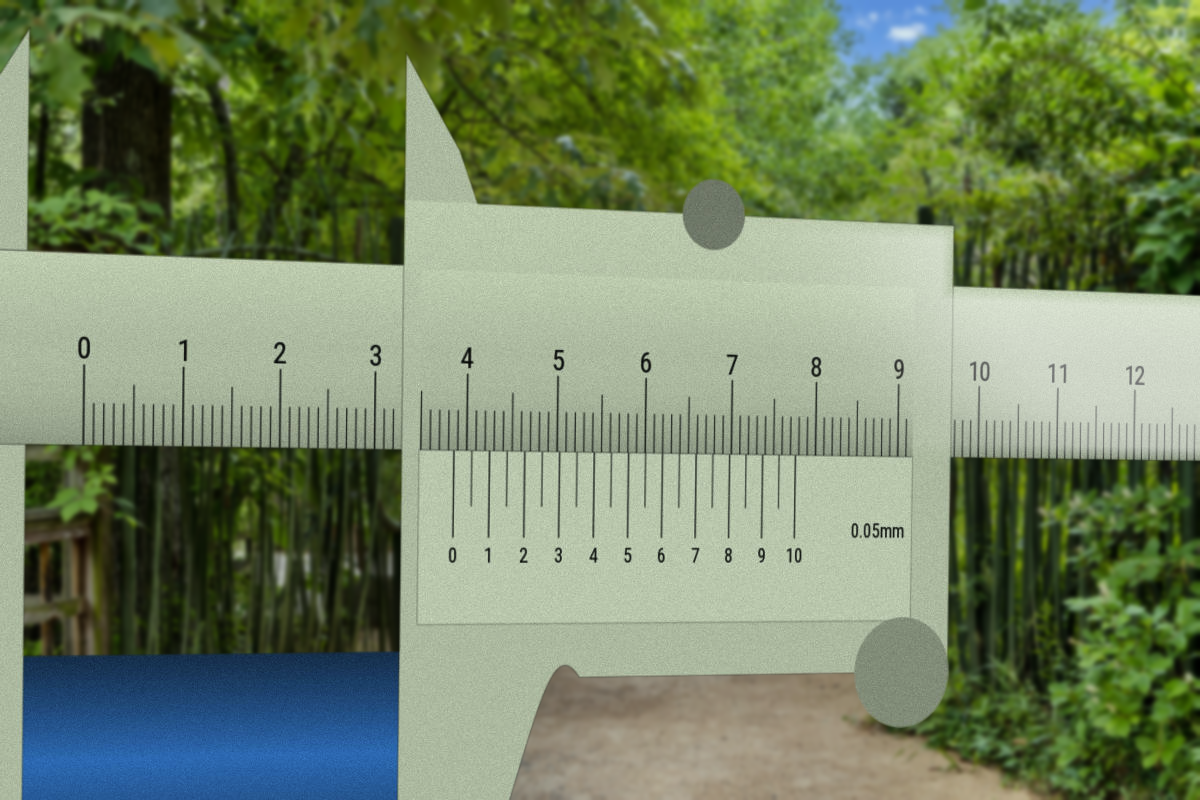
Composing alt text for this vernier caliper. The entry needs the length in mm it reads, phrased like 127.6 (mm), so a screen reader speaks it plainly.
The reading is 38.6 (mm)
